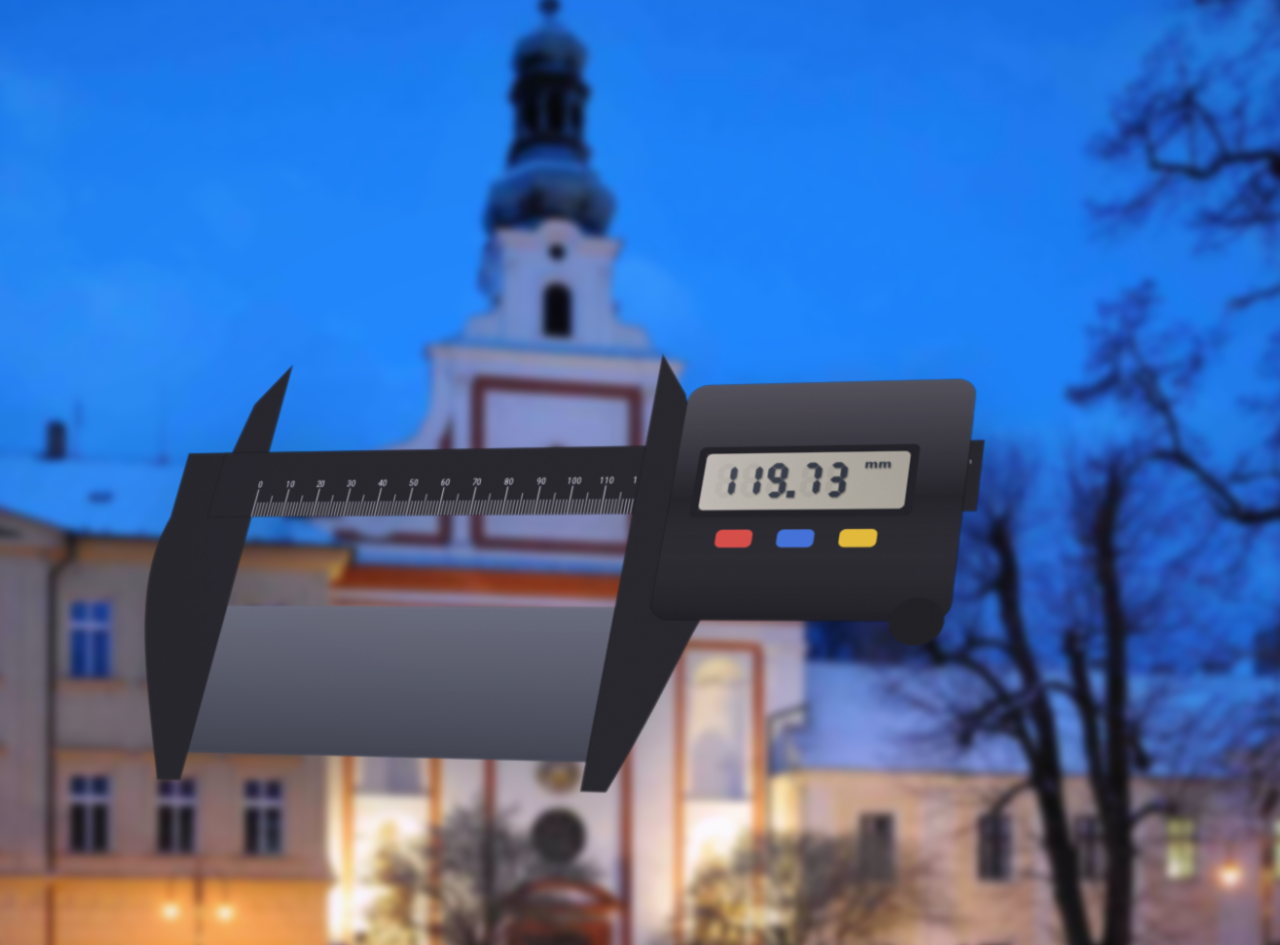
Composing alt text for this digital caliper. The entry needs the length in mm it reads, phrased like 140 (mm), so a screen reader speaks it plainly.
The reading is 119.73 (mm)
